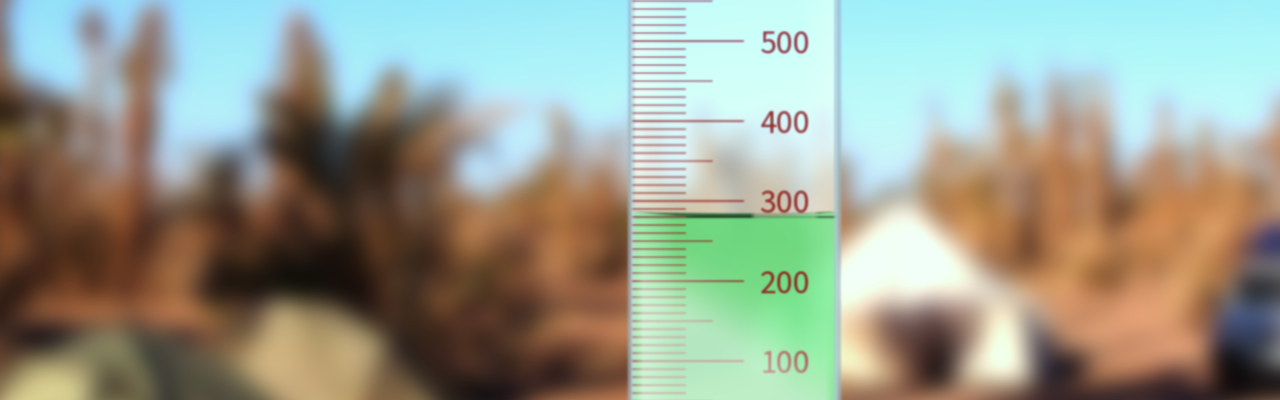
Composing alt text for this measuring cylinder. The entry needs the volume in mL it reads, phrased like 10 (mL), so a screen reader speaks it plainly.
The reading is 280 (mL)
